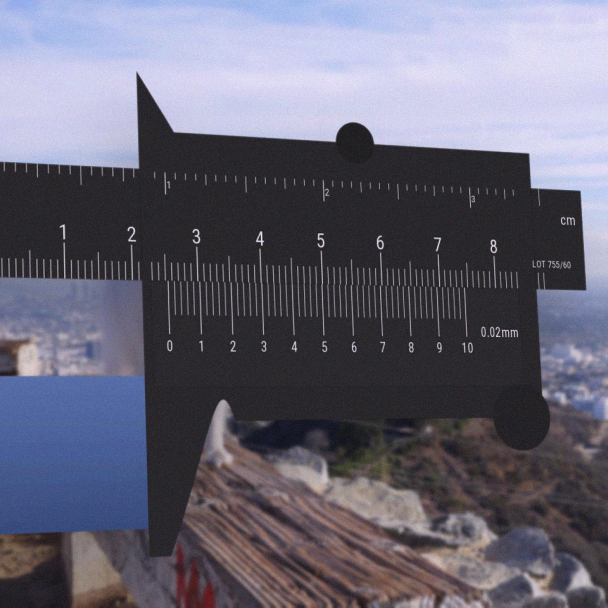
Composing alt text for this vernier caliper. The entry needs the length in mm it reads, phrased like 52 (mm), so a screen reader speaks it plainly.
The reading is 25.4 (mm)
